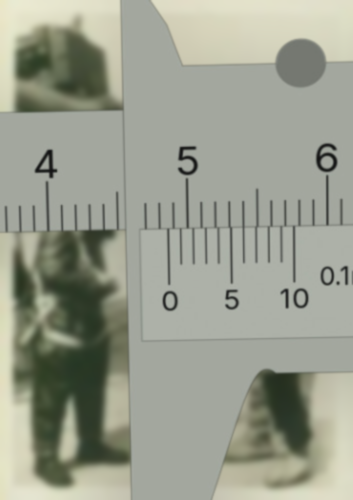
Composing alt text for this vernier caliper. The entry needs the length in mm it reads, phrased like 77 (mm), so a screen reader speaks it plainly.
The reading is 48.6 (mm)
